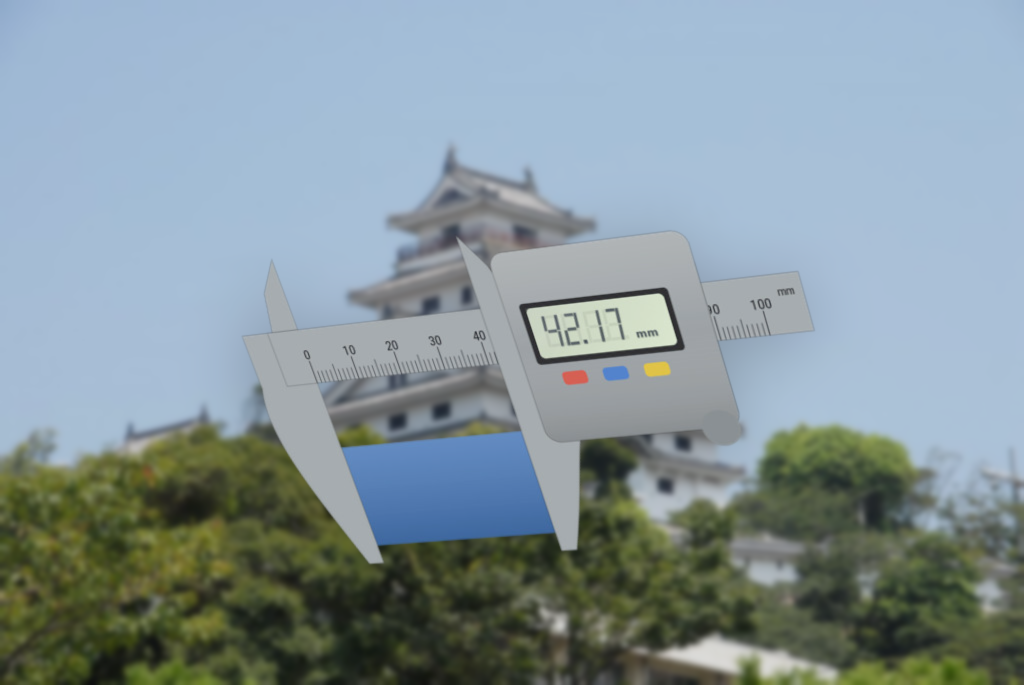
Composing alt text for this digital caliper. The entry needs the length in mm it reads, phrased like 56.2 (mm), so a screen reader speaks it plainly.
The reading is 42.17 (mm)
